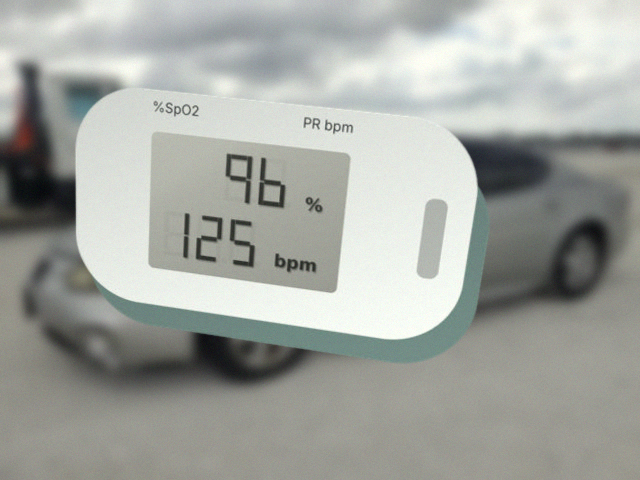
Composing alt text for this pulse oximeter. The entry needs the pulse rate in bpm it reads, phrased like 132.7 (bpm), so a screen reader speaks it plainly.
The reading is 125 (bpm)
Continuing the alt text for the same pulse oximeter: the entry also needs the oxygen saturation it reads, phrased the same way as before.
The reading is 96 (%)
